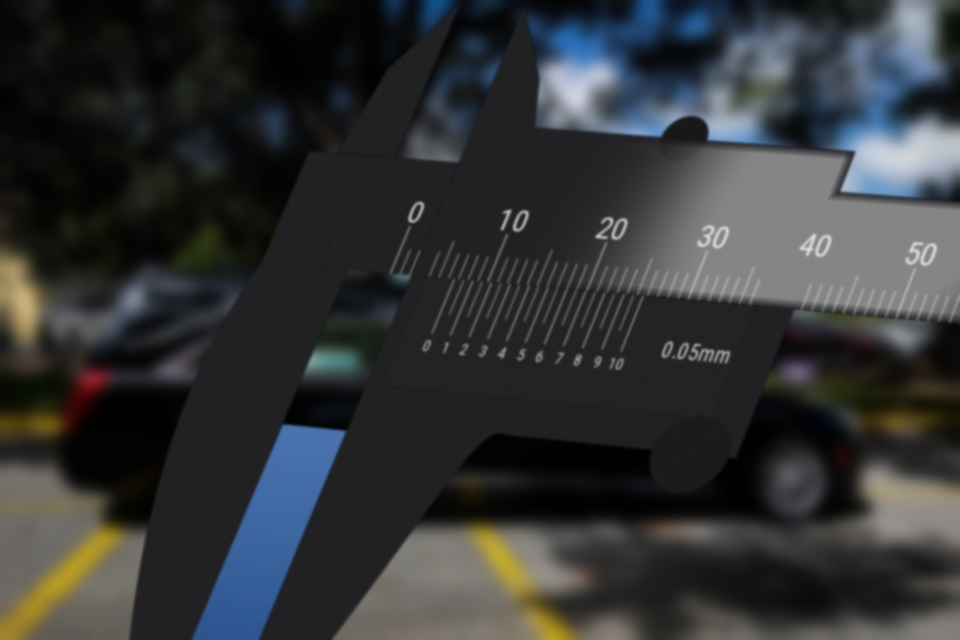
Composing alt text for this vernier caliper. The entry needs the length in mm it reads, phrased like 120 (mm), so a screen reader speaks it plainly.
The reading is 6.6 (mm)
